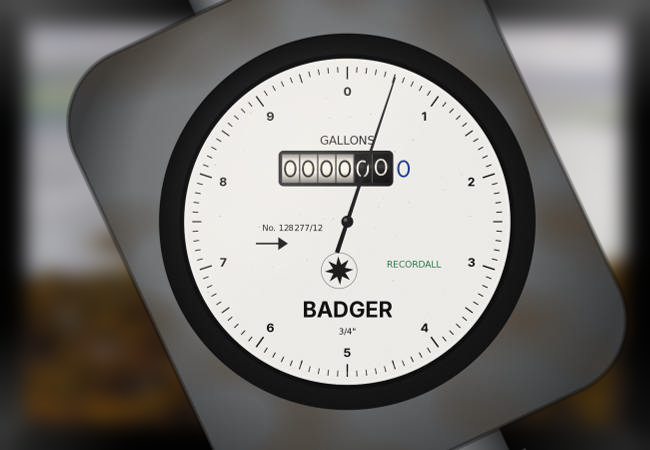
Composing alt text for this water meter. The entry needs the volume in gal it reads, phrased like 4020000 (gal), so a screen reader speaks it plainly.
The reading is 0.5 (gal)
